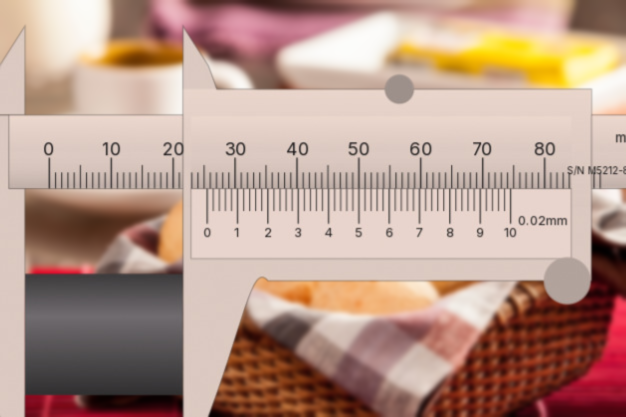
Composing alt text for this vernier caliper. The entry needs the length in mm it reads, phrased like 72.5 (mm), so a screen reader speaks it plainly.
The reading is 25.5 (mm)
